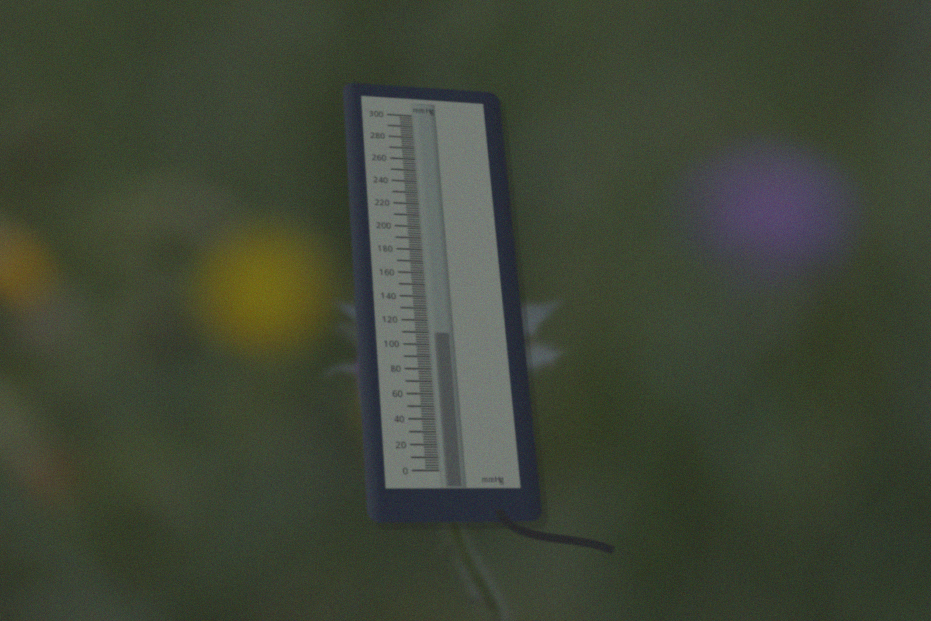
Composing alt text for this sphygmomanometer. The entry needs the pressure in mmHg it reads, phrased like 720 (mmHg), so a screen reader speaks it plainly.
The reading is 110 (mmHg)
